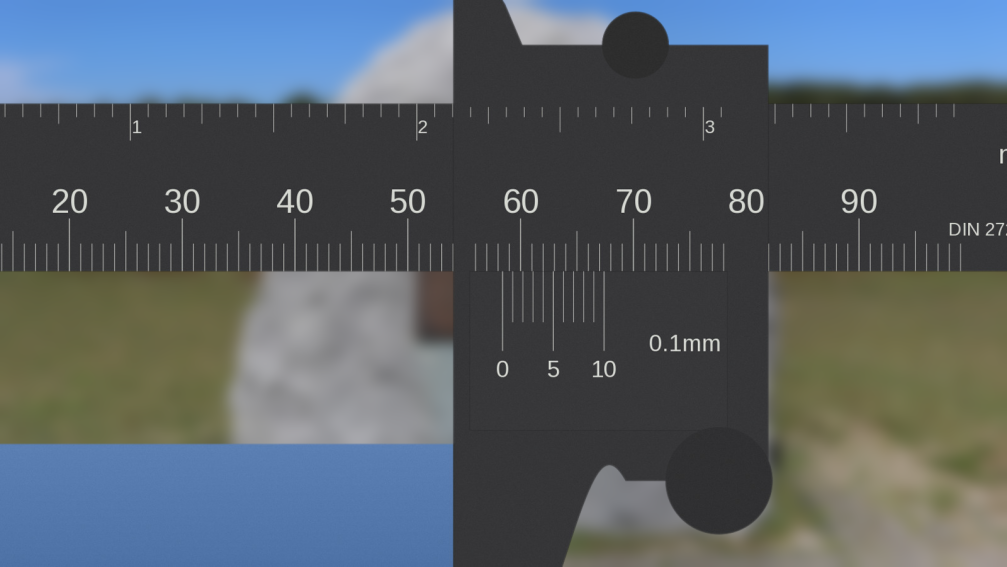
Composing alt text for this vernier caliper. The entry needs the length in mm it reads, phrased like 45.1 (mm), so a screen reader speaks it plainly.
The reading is 58.4 (mm)
